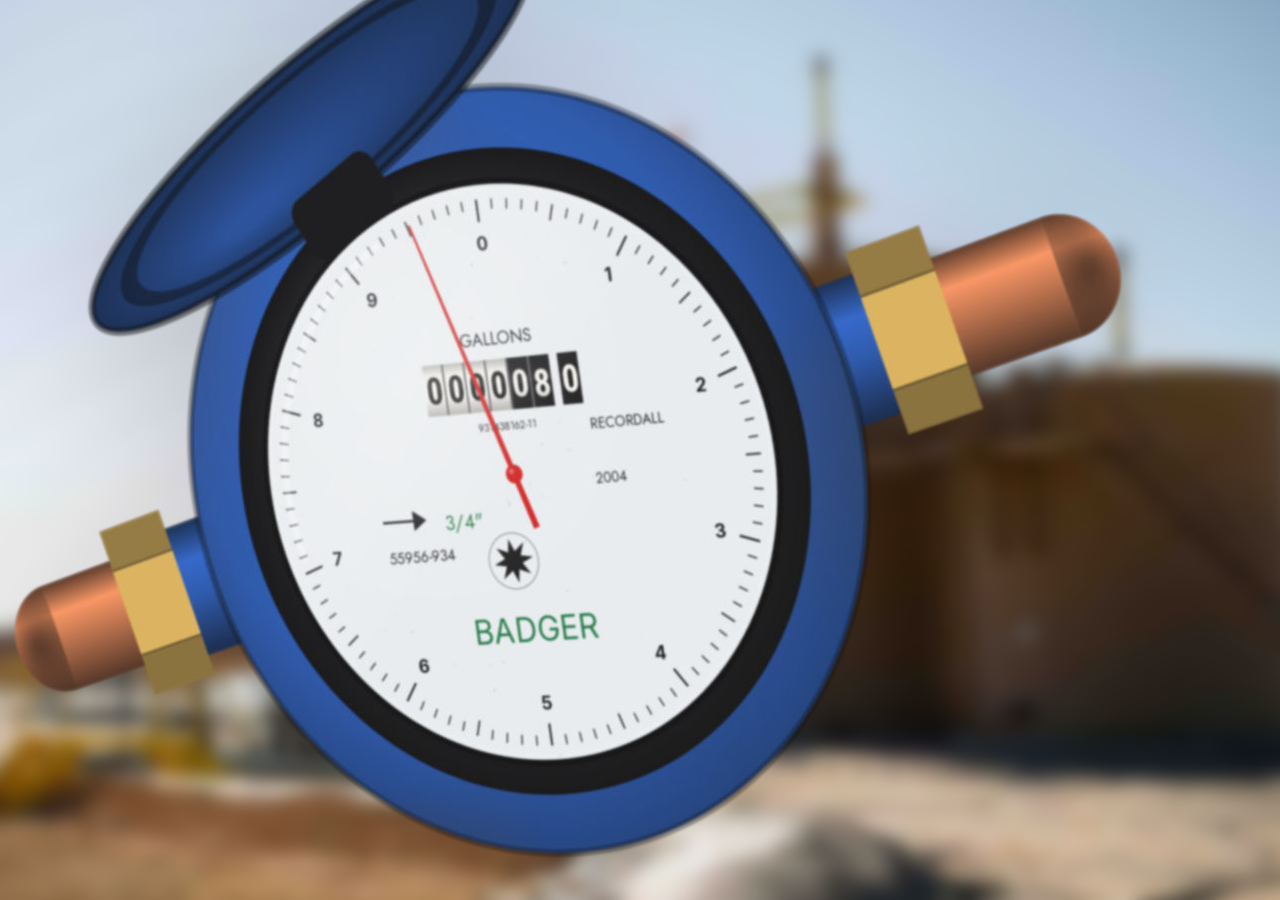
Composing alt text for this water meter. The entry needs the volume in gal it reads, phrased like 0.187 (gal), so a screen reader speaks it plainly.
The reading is 79.5 (gal)
